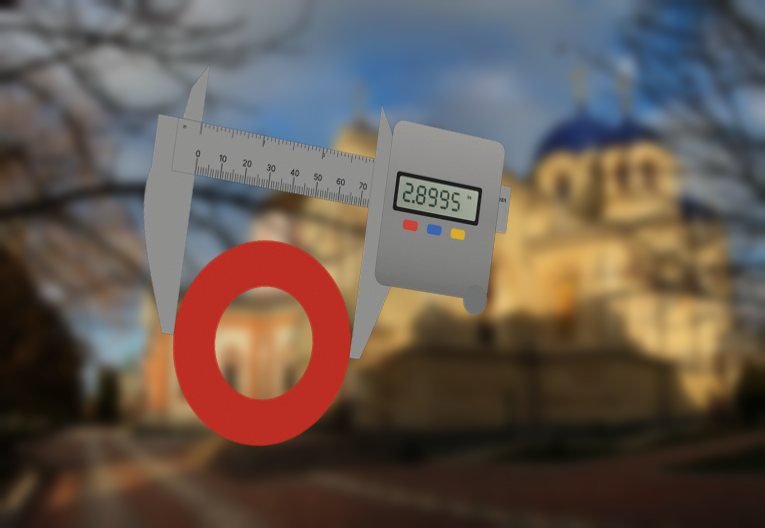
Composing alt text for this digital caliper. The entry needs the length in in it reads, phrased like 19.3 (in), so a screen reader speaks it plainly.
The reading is 2.8995 (in)
